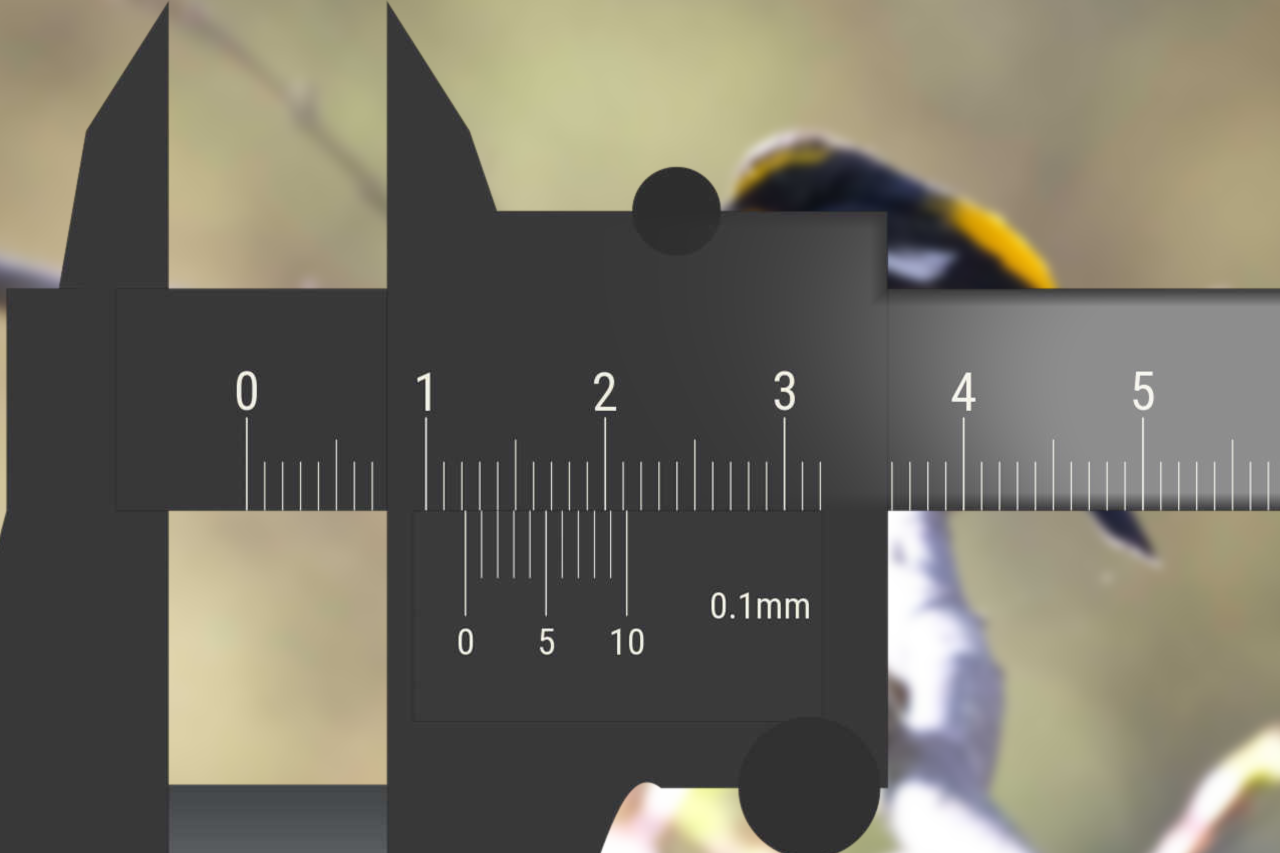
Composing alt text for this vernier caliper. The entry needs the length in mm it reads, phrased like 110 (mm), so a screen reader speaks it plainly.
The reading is 12.2 (mm)
